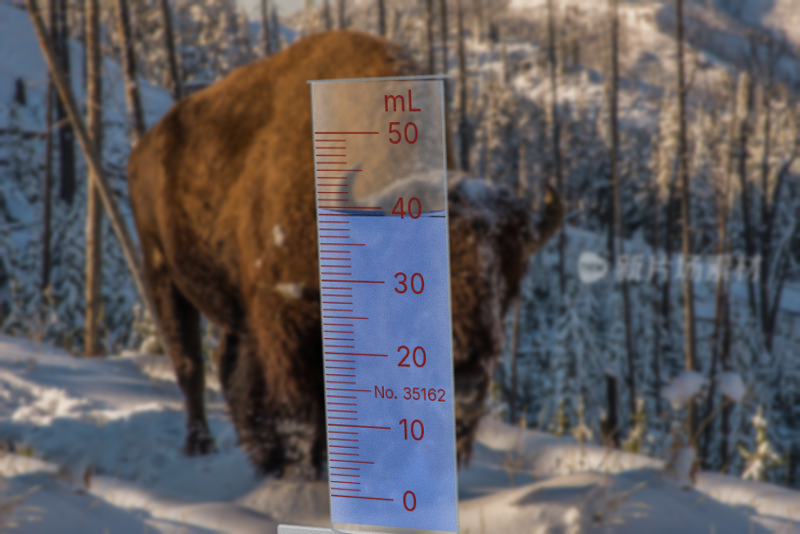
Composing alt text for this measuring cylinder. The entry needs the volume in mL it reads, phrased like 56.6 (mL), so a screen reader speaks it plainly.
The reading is 39 (mL)
